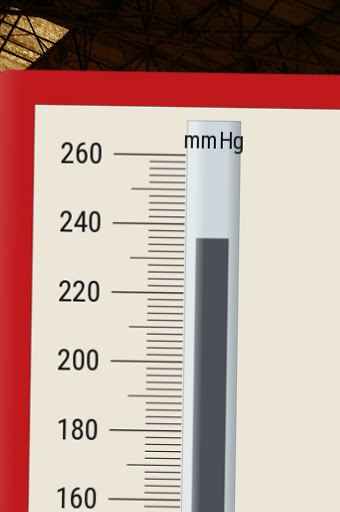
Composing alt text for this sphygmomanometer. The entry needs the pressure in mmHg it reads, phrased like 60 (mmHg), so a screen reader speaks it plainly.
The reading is 236 (mmHg)
